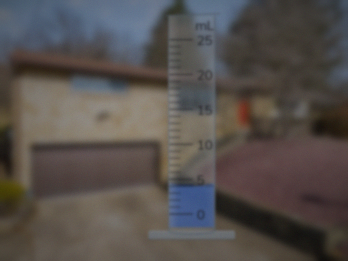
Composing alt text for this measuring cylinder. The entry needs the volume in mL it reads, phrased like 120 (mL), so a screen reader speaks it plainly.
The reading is 4 (mL)
